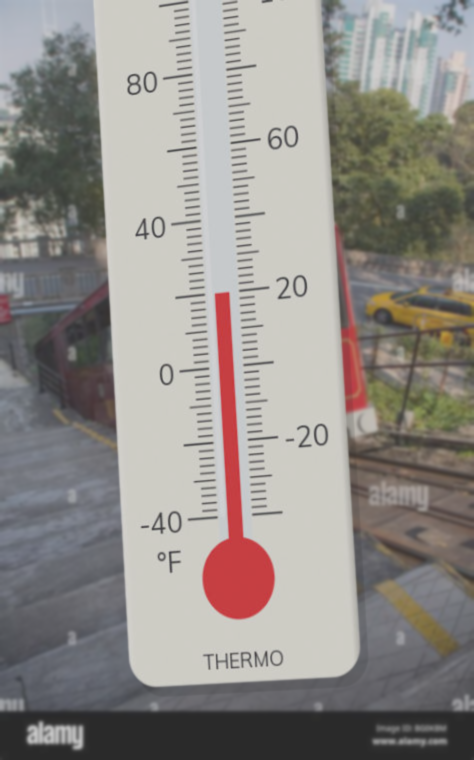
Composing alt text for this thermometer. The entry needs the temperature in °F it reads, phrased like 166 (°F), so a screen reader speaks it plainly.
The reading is 20 (°F)
